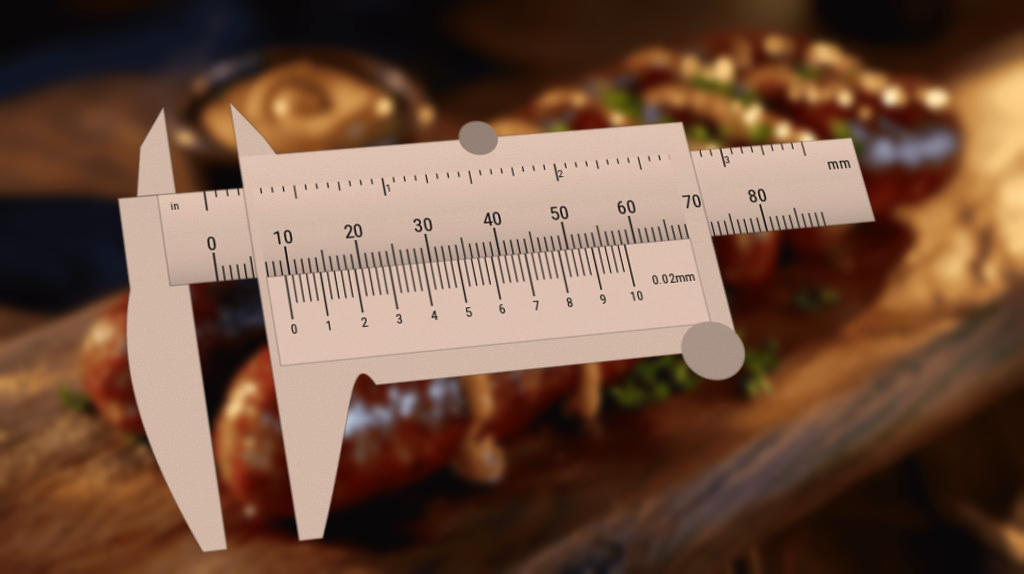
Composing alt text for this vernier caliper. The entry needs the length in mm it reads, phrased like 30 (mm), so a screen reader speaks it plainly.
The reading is 9.4 (mm)
